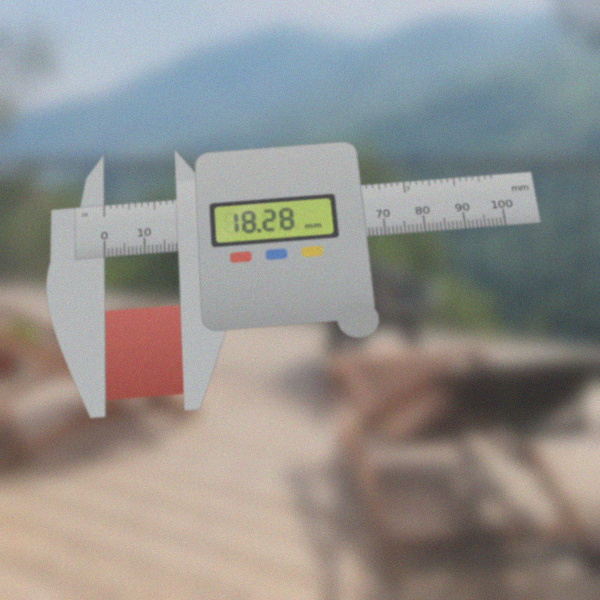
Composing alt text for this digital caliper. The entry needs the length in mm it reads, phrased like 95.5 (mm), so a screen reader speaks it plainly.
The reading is 18.28 (mm)
